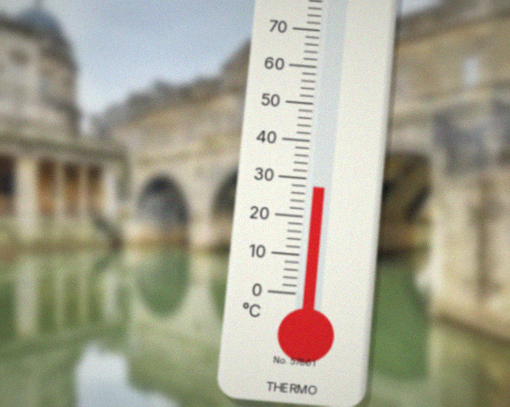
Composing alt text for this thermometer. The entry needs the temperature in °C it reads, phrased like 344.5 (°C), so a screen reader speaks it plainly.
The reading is 28 (°C)
